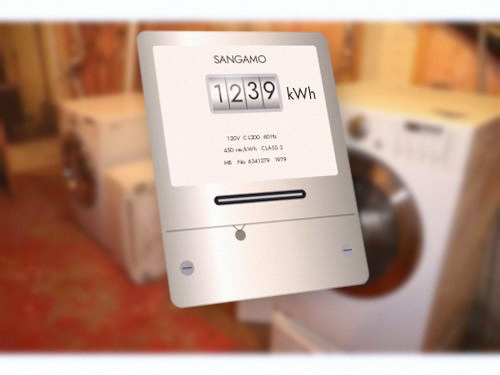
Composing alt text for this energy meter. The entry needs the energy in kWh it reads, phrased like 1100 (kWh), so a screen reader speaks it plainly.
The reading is 1239 (kWh)
